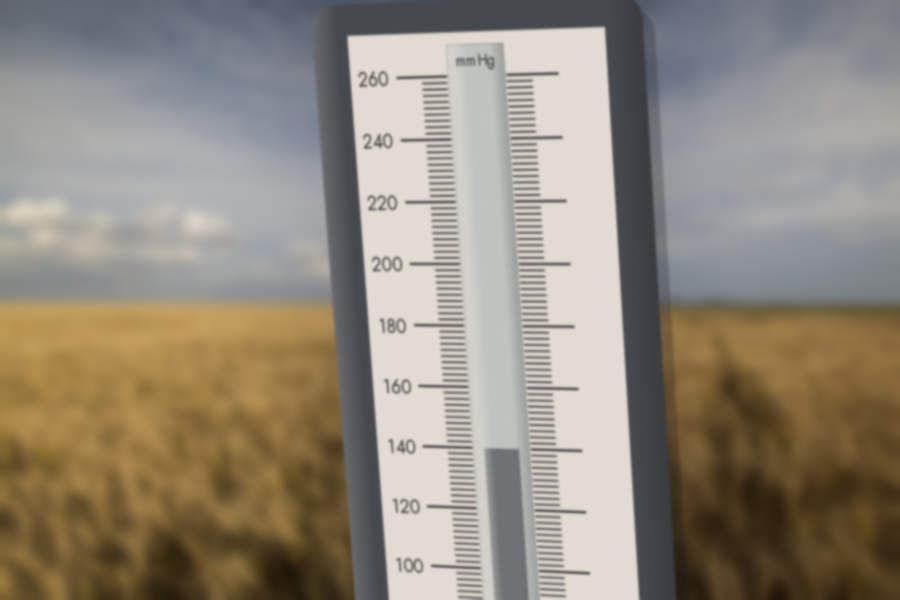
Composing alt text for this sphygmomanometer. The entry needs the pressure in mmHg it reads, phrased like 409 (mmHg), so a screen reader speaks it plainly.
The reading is 140 (mmHg)
